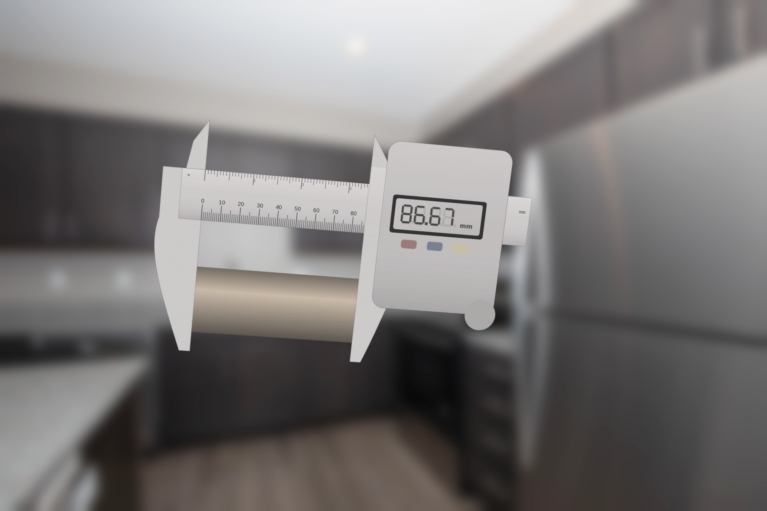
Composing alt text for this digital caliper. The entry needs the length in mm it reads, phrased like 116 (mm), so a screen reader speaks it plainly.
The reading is 86.67 (mm)
